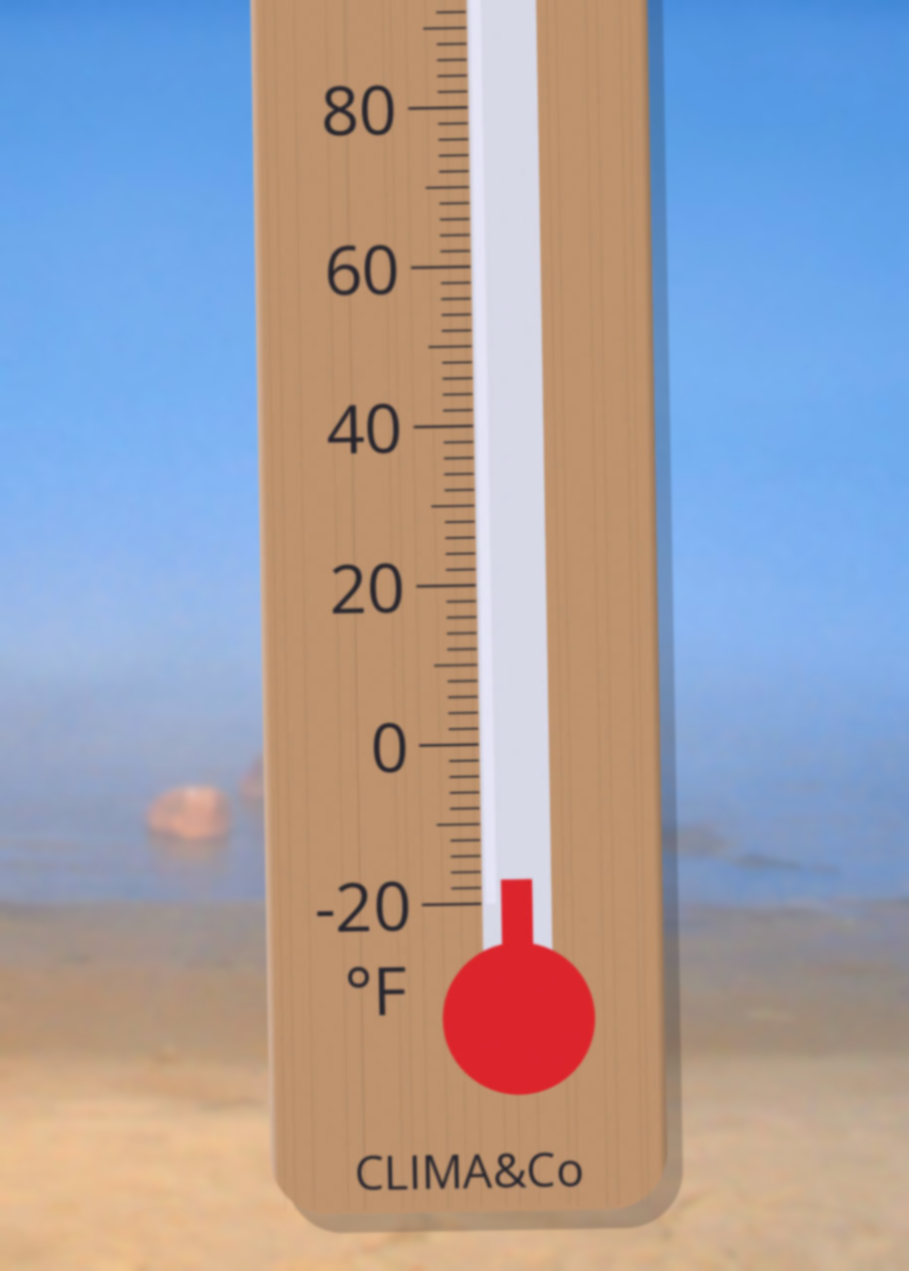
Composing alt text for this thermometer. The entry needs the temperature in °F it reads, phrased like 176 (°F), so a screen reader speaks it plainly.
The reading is -17 (°F)
